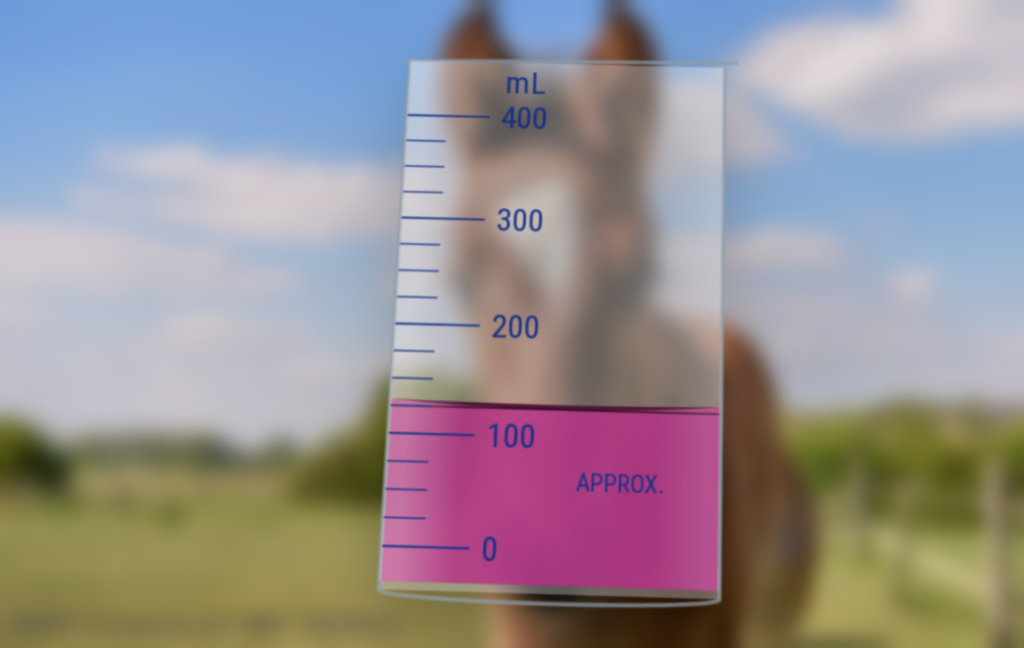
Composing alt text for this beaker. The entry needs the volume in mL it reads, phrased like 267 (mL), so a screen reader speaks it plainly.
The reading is 125 (mL)
